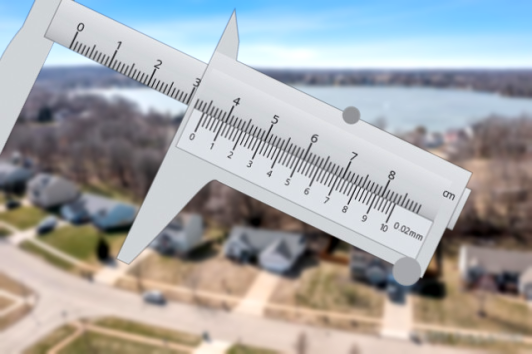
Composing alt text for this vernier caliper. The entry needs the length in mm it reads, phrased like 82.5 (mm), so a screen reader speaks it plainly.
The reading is 34.5 (mm)
